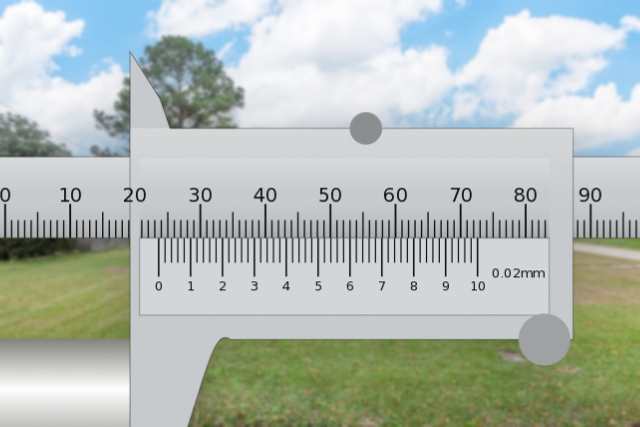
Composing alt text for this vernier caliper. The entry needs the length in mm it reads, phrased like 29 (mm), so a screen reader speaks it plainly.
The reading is 23.6 (mm)
